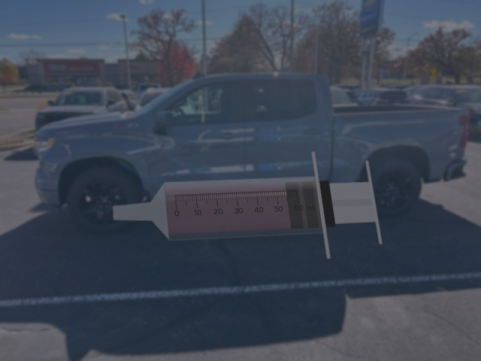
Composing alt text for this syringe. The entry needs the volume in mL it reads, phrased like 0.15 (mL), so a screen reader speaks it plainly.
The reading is 55 (mL)
